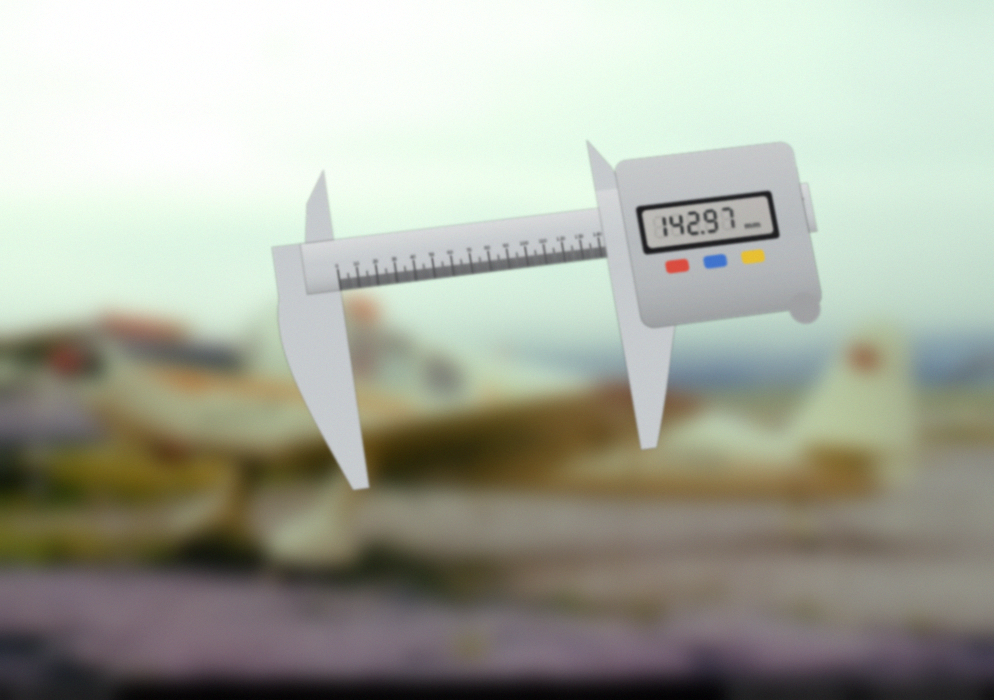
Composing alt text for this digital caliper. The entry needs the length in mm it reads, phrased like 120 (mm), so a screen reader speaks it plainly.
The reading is 142.97 (mm)
